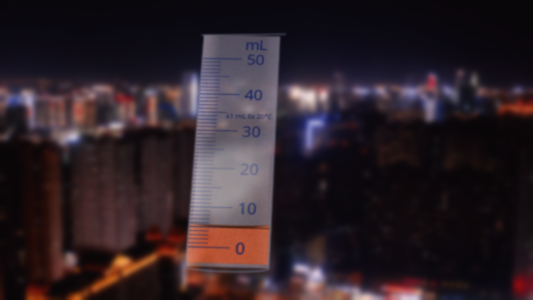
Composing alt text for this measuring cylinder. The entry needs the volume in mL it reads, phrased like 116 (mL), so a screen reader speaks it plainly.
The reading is 5 (mL)
